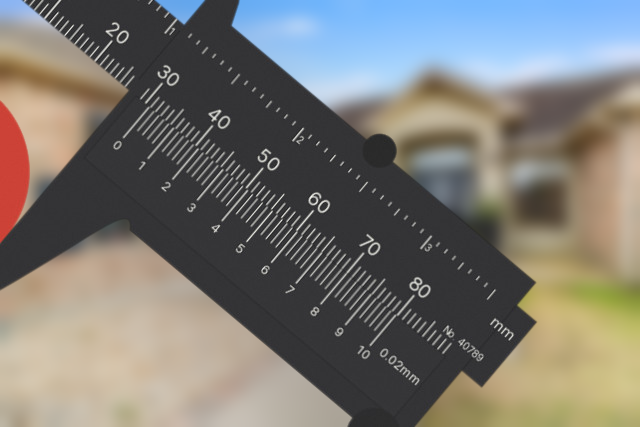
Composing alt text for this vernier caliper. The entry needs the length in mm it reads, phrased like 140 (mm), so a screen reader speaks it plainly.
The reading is 30.8 (mm)
